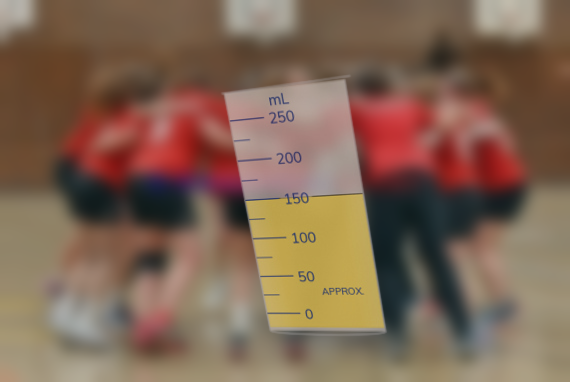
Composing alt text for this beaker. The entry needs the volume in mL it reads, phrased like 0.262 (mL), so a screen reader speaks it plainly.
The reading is 150 (mL)
